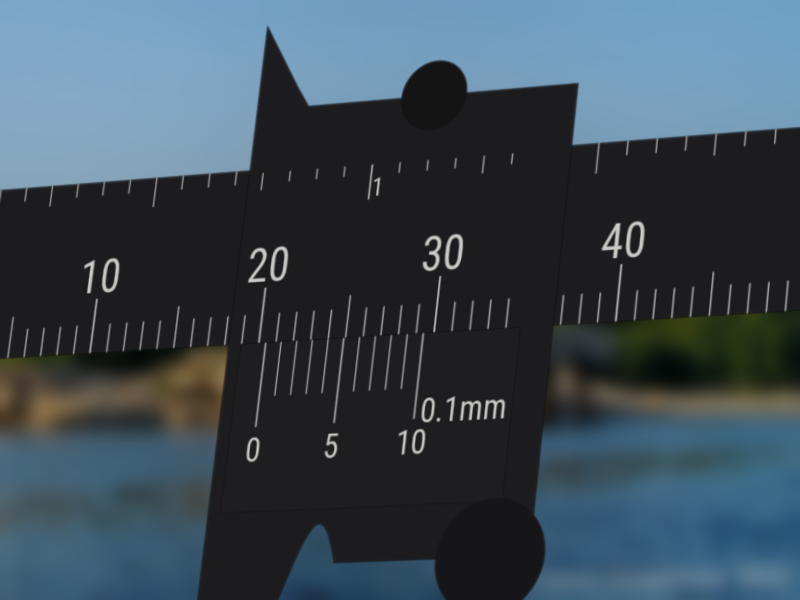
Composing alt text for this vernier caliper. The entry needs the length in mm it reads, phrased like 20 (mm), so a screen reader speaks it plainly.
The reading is 20.4 (mm)
